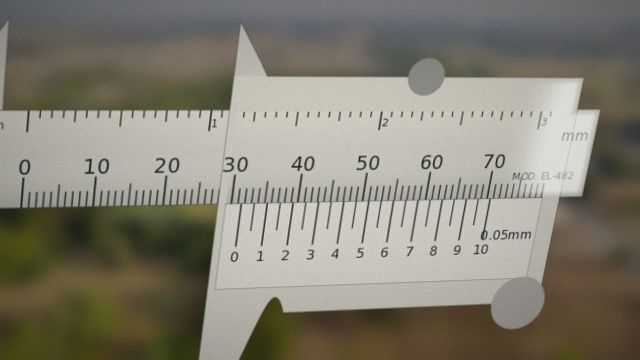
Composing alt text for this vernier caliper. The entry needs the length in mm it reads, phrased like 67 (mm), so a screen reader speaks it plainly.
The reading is 31.5 (mm)
